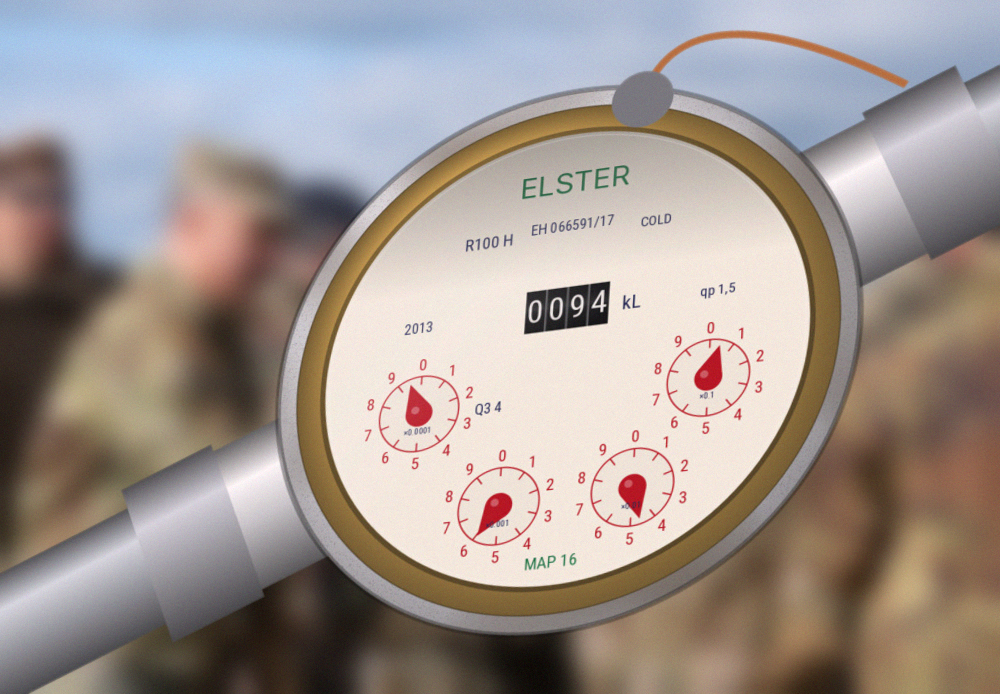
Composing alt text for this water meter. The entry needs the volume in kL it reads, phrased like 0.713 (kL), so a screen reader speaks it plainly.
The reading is 94.0459 (kL)
